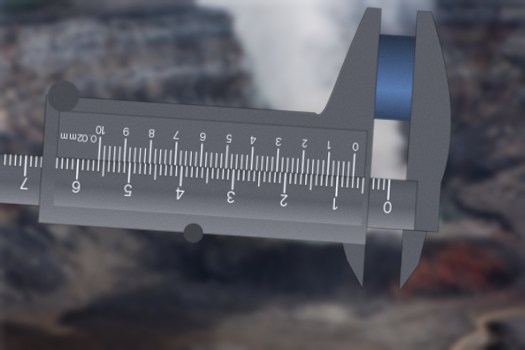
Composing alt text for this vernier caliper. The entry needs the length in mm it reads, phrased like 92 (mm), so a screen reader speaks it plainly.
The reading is 7.0 (mm)
